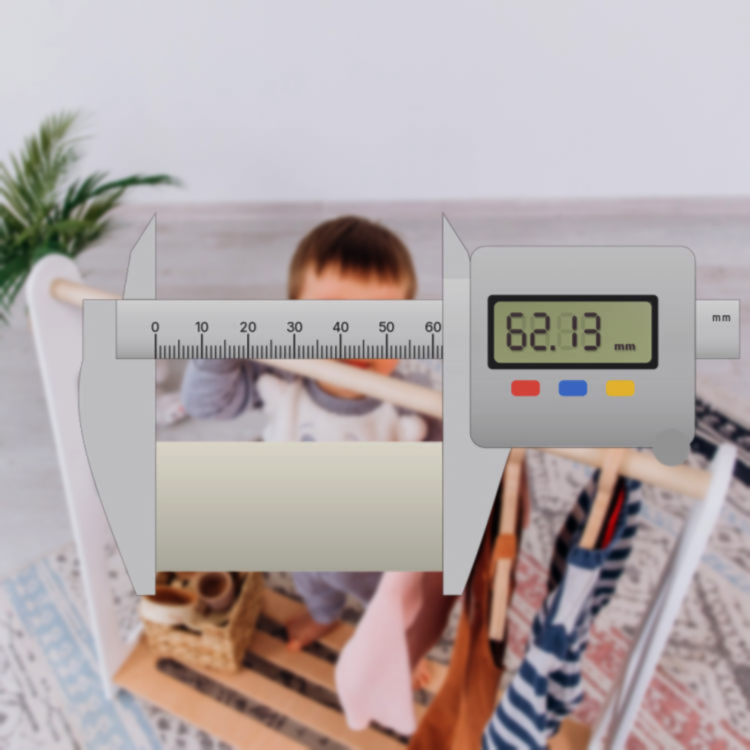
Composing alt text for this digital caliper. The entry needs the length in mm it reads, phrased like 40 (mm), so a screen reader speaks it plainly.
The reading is 62.13 (mm)
